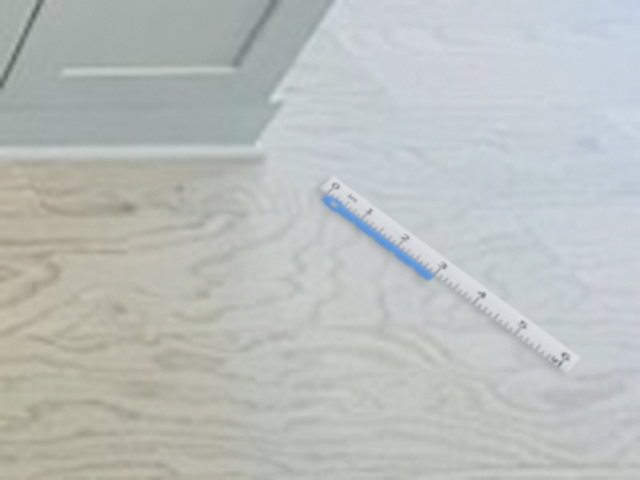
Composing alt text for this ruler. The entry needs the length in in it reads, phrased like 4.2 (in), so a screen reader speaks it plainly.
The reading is 3 (in)
